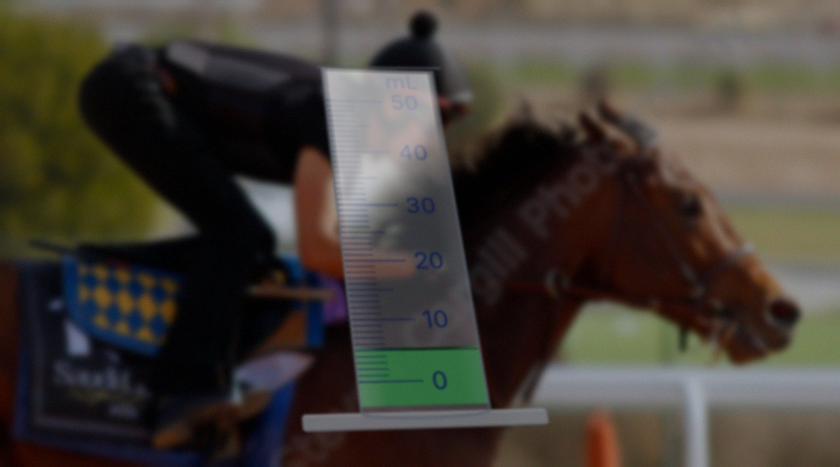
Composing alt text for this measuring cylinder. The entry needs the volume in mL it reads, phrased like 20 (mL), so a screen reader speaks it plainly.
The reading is 5 (mL)
